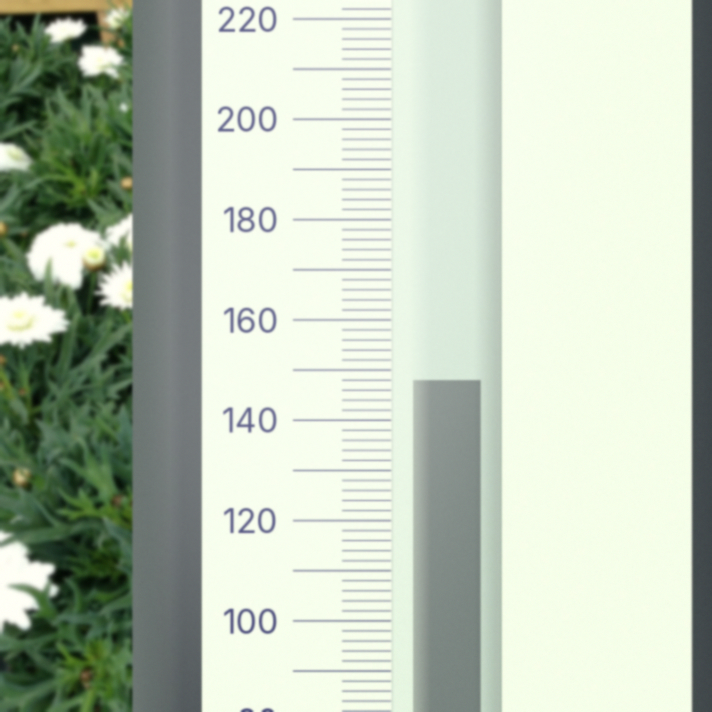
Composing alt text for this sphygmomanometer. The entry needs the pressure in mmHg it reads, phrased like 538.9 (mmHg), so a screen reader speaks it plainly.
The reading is 148 (mmHg)
